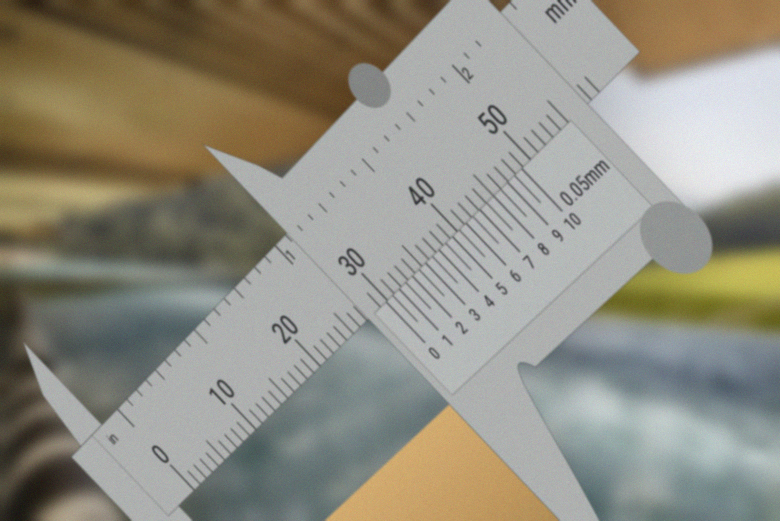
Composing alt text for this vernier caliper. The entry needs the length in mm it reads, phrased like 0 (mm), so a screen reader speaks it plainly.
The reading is 29.8 (mm)
